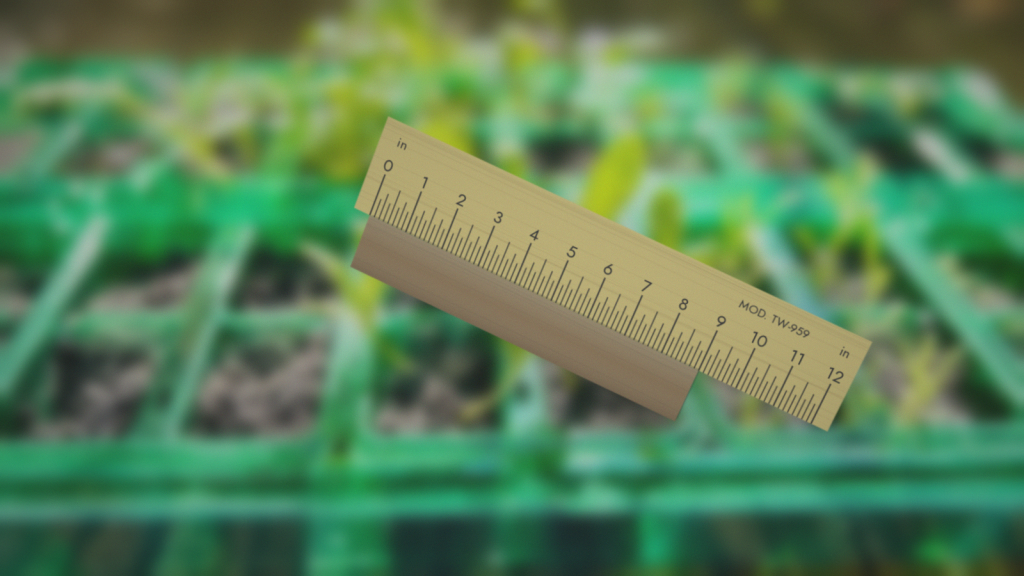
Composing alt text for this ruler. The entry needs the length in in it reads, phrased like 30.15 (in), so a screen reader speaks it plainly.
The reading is 9 (in)
